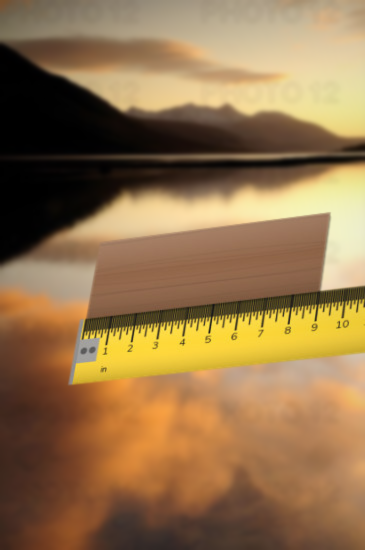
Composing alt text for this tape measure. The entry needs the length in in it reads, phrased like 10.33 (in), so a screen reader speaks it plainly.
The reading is 9 (in)
